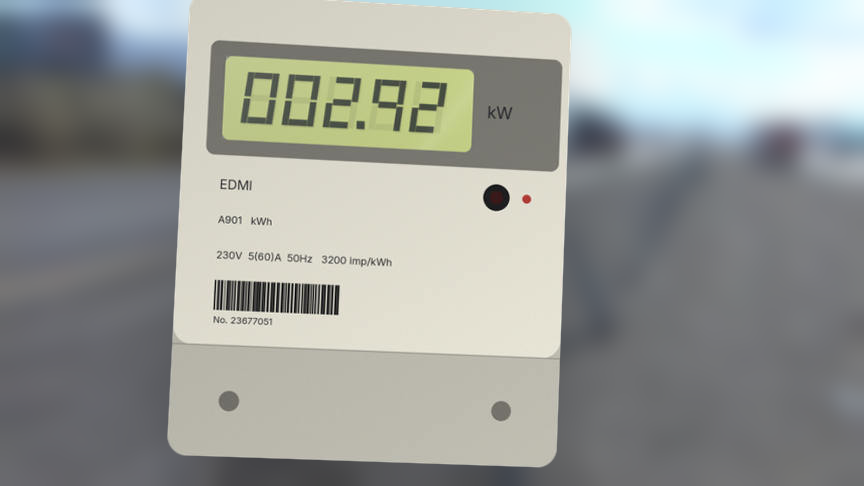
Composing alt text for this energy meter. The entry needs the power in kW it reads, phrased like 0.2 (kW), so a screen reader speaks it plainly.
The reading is 2.92 (kW)
